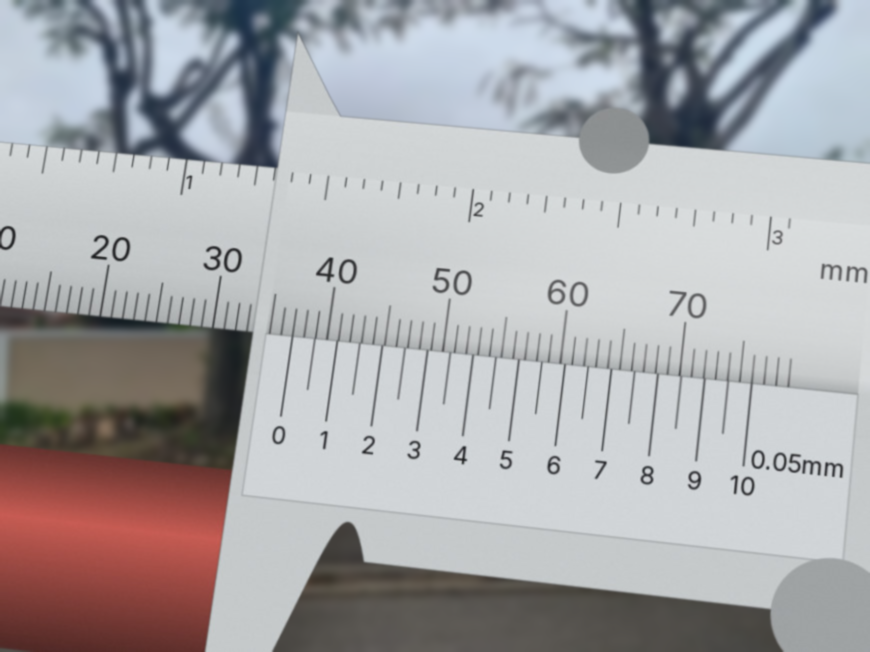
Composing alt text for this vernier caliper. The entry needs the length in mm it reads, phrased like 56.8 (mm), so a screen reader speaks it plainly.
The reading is 37.0 (mm)
